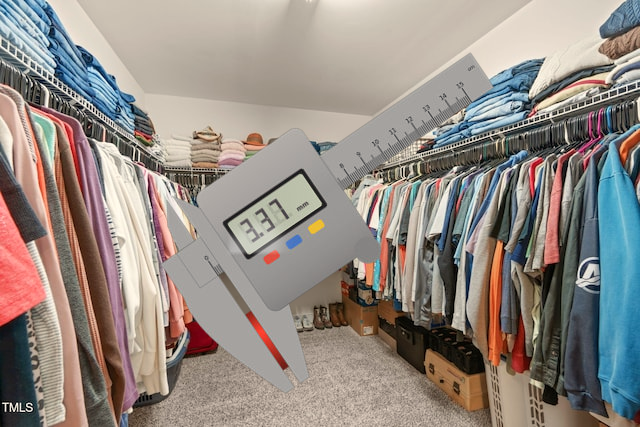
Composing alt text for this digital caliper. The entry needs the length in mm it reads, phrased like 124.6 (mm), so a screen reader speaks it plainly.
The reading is 3.37 (mm)
